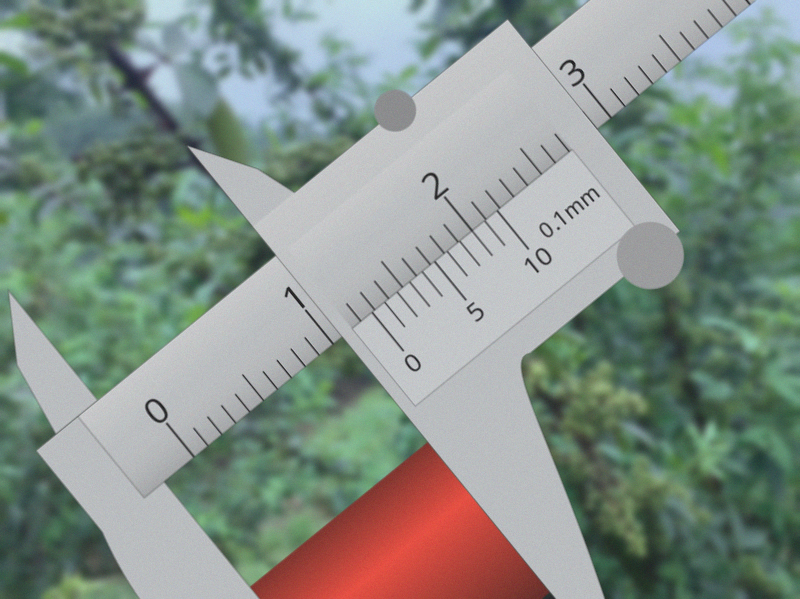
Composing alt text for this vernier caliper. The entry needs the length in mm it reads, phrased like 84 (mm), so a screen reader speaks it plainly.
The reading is 12.8 (mm)
